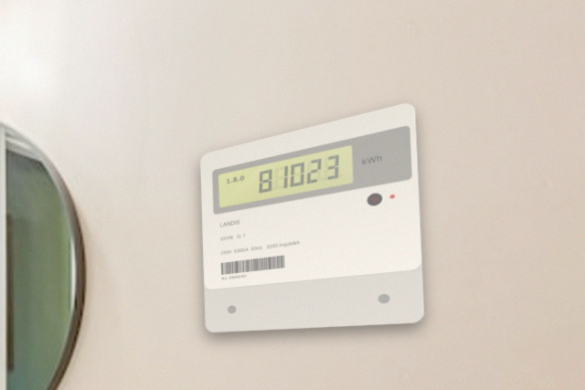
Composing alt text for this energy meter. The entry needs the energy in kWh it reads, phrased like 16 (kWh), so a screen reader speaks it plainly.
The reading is 81023 (kWh)
